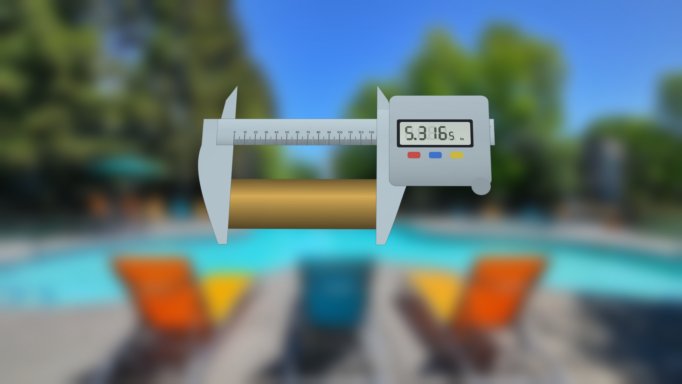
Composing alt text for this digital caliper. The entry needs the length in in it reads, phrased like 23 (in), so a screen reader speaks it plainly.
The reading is 5.3165 (in)
